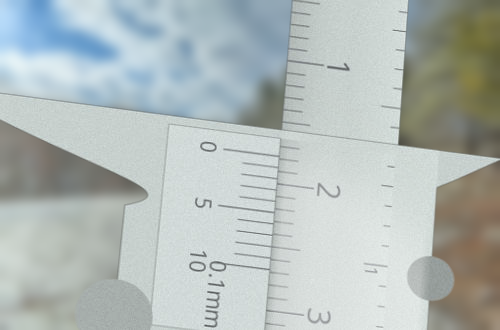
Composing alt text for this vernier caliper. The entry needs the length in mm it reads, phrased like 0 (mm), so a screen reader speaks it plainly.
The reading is 17.8 (mm)
